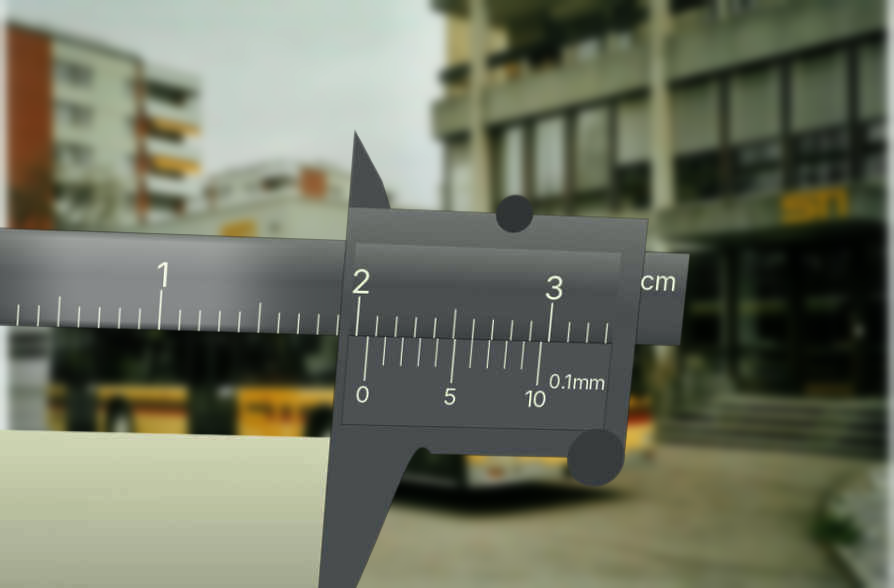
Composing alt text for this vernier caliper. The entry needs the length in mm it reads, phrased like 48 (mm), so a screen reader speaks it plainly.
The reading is 20.6 (mm)
